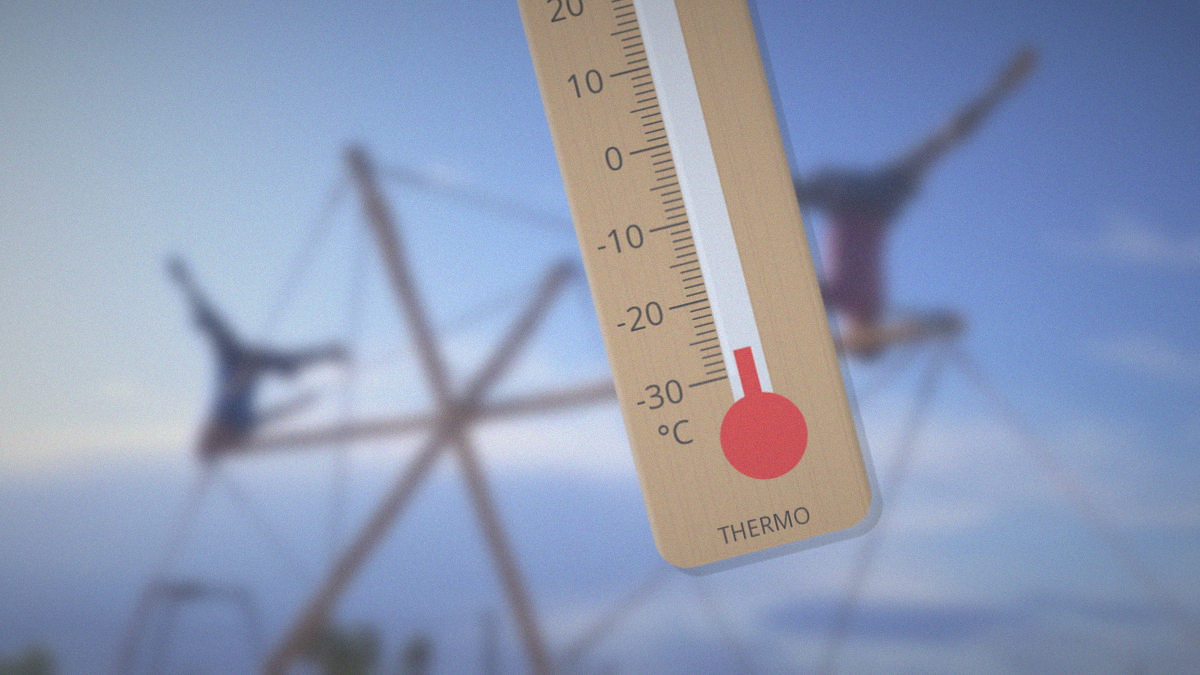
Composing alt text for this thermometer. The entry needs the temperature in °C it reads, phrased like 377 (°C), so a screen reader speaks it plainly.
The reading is -27 (°C)
